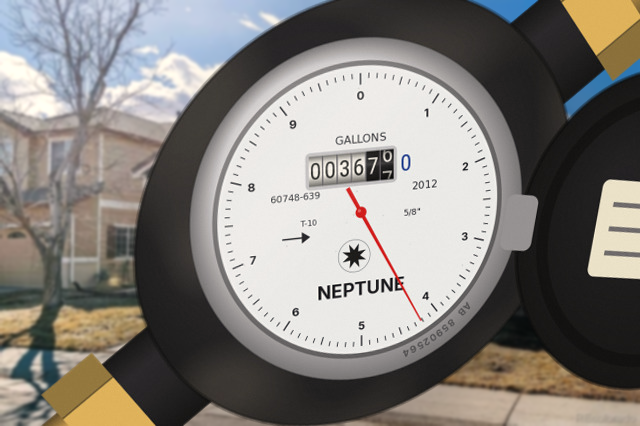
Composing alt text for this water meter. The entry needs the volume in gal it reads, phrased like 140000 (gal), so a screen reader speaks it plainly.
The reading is 36764.2 (gal)
